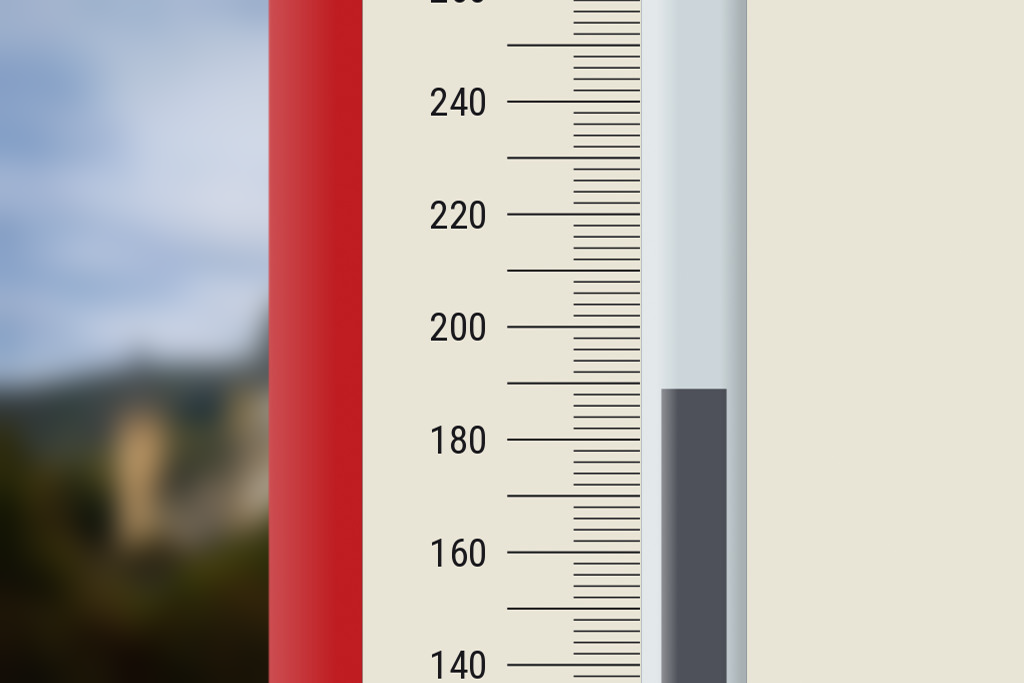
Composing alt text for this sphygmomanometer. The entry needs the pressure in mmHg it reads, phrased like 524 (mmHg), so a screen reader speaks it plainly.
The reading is 189 (mmHg)
